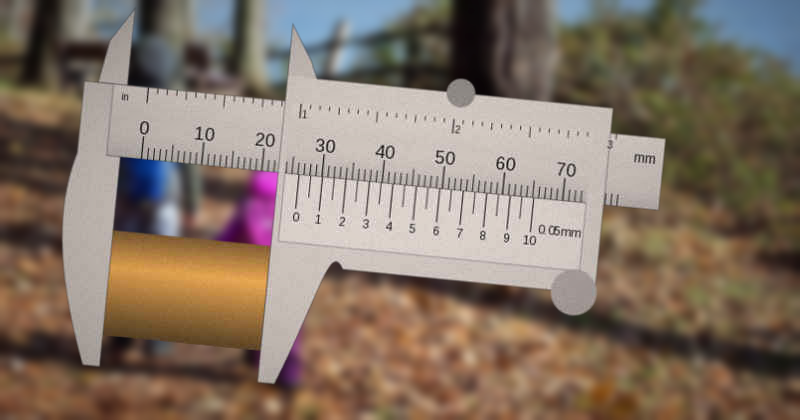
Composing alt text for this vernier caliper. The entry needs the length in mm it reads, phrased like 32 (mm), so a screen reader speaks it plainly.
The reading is 26.2 (mm)
